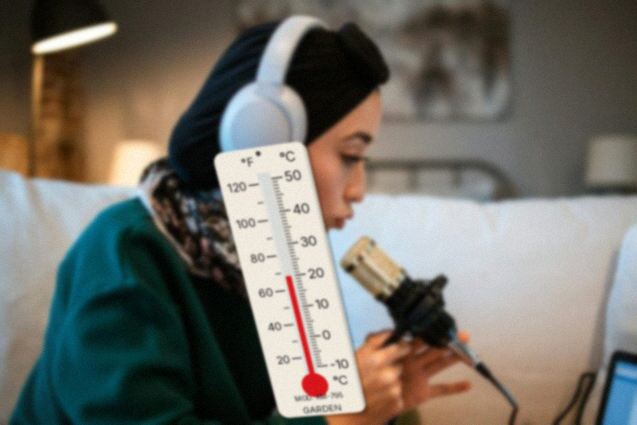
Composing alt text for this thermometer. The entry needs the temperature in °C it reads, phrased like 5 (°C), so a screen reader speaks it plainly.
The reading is 20 (°C)
